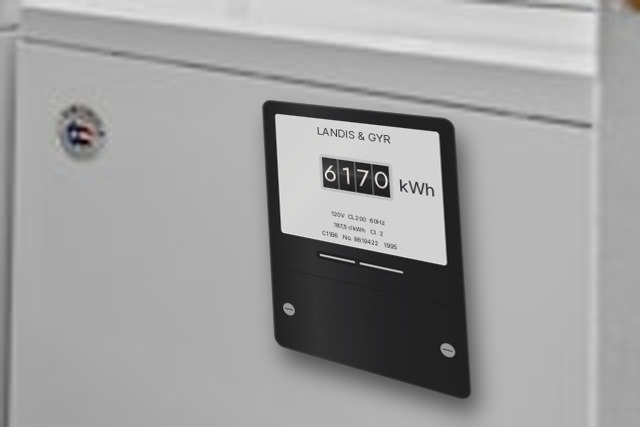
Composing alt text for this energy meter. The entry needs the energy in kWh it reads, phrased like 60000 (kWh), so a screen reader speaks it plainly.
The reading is 6170 (kWh)
